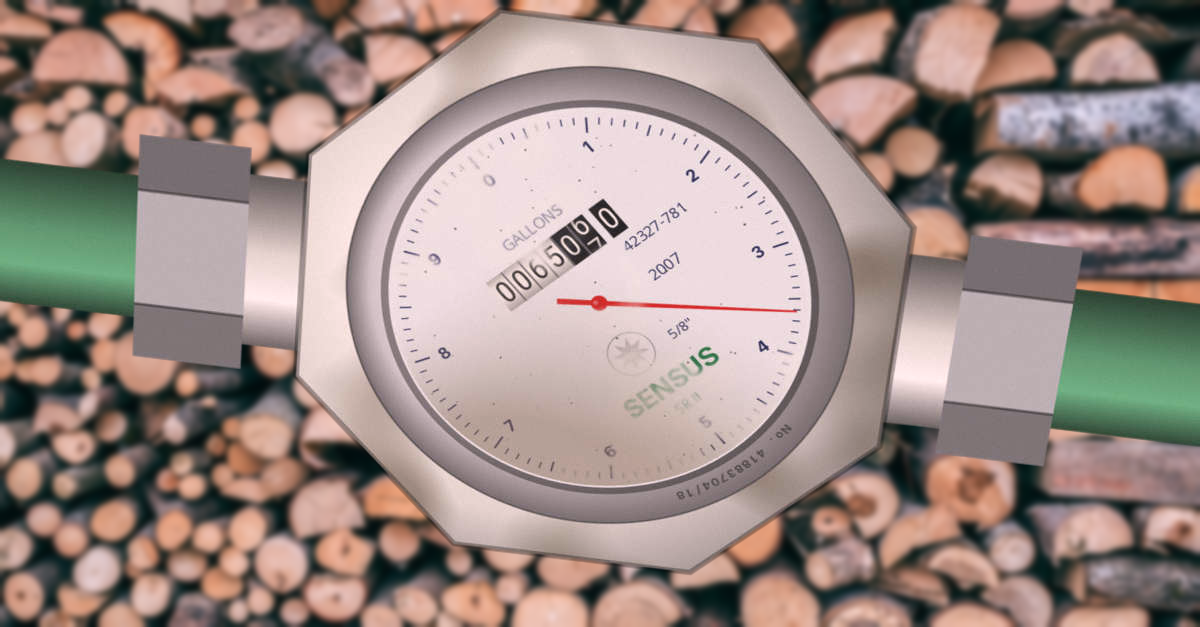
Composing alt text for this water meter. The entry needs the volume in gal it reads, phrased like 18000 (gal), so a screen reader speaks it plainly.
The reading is 65063.6 (gal)
